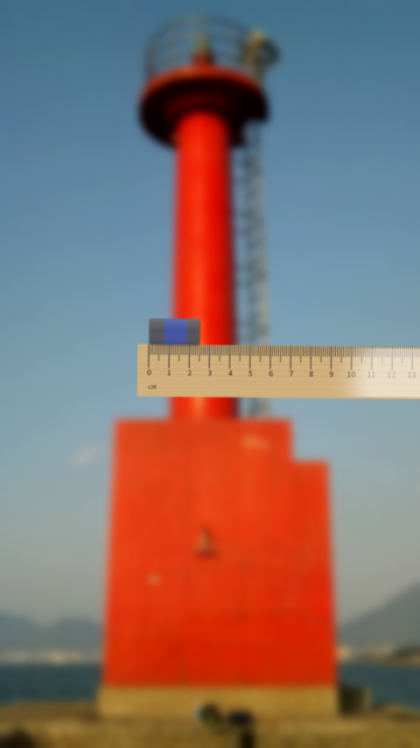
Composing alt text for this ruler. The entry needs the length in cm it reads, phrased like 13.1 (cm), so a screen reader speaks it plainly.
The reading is 2.5 (cm)
